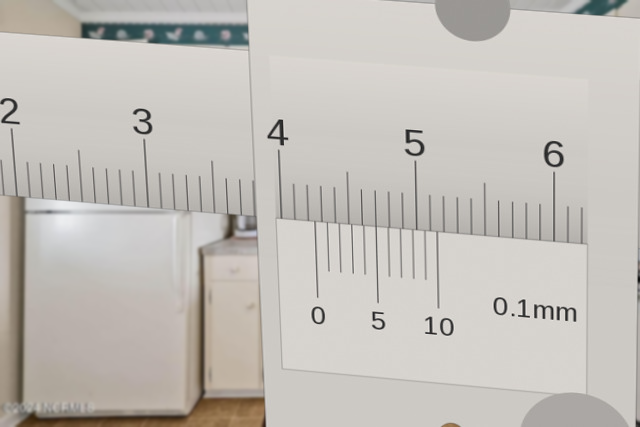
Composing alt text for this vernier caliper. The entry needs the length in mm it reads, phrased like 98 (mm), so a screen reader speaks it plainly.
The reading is 42.5 (mm)
